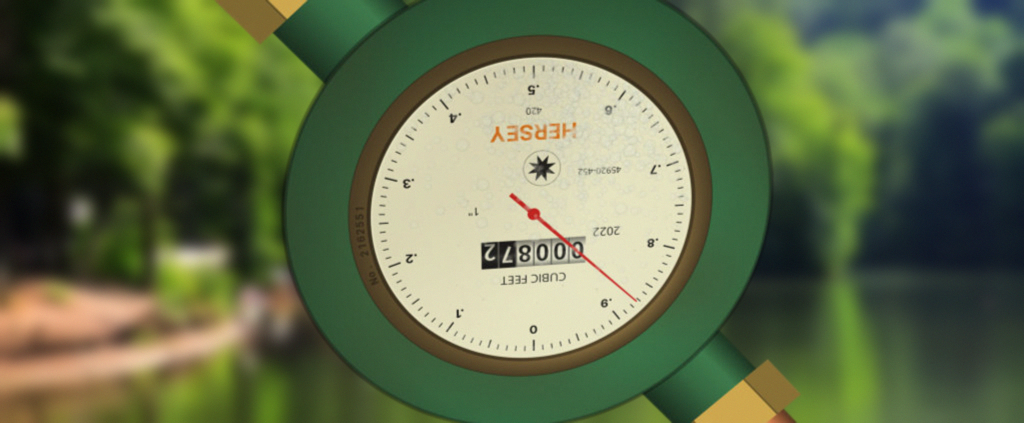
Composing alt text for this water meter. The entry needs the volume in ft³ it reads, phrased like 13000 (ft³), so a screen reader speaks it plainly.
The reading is 871.87 (ft³)
